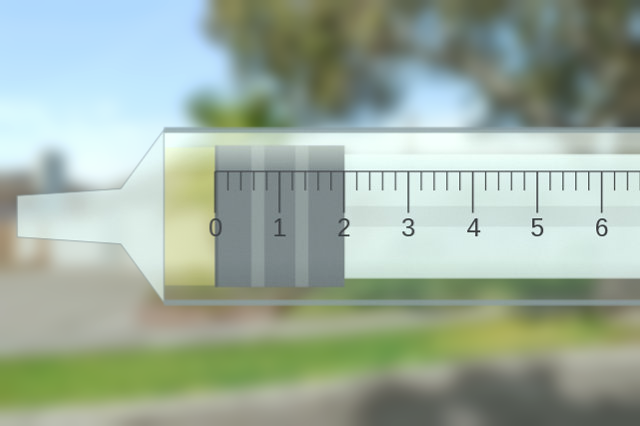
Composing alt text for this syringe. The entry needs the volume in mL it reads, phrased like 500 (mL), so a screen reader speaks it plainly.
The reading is 0 (mL)
